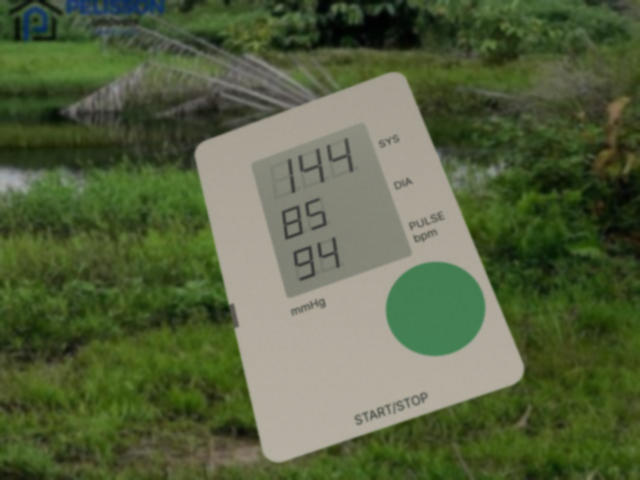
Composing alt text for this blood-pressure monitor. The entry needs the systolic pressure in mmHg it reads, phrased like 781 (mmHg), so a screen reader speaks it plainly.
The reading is 144 (mmHg)
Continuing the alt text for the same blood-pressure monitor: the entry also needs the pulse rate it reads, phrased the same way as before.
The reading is 94 (bpm)
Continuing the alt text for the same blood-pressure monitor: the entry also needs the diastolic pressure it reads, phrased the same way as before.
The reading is 85 (mmHg)
